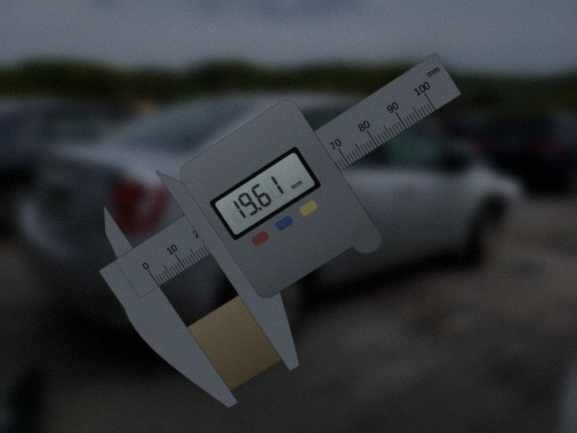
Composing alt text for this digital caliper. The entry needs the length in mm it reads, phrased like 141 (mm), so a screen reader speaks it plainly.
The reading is 19.61 (mm)
